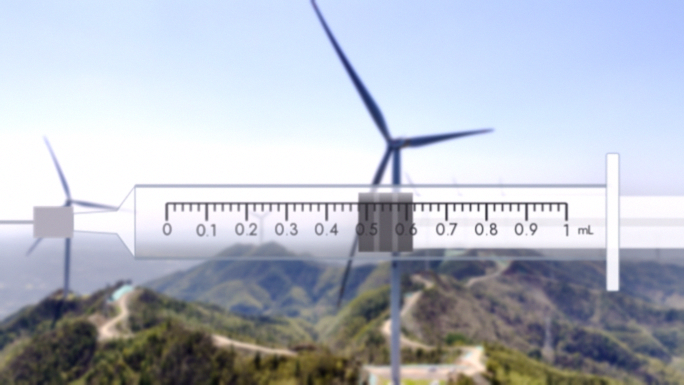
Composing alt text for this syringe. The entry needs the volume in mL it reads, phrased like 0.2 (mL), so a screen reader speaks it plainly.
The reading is 0.48 (mL)
